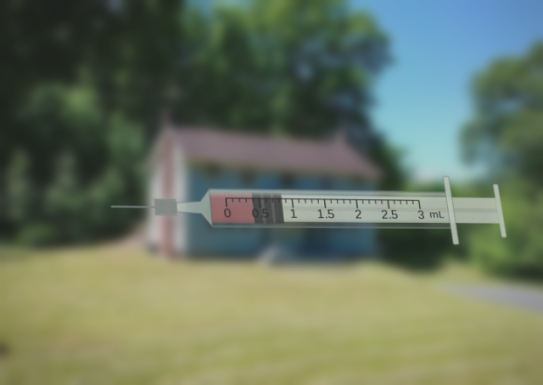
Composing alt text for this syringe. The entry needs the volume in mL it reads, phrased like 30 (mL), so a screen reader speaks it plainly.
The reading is 0.4 (mL)
